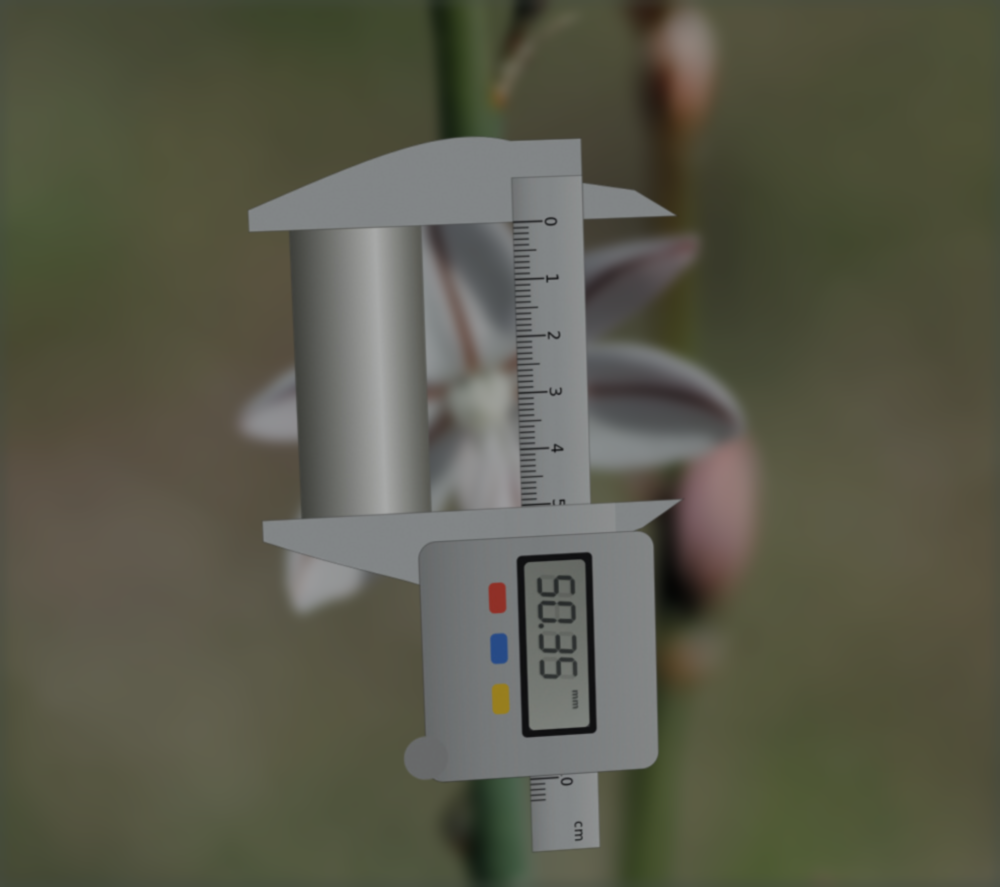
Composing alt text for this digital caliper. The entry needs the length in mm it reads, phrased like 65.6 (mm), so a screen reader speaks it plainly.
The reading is 50.35 (mm)
